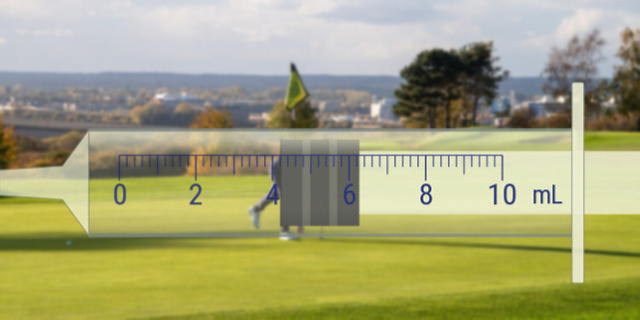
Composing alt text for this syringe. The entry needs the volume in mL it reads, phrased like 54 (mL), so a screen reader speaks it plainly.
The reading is 4.2 (mL)
